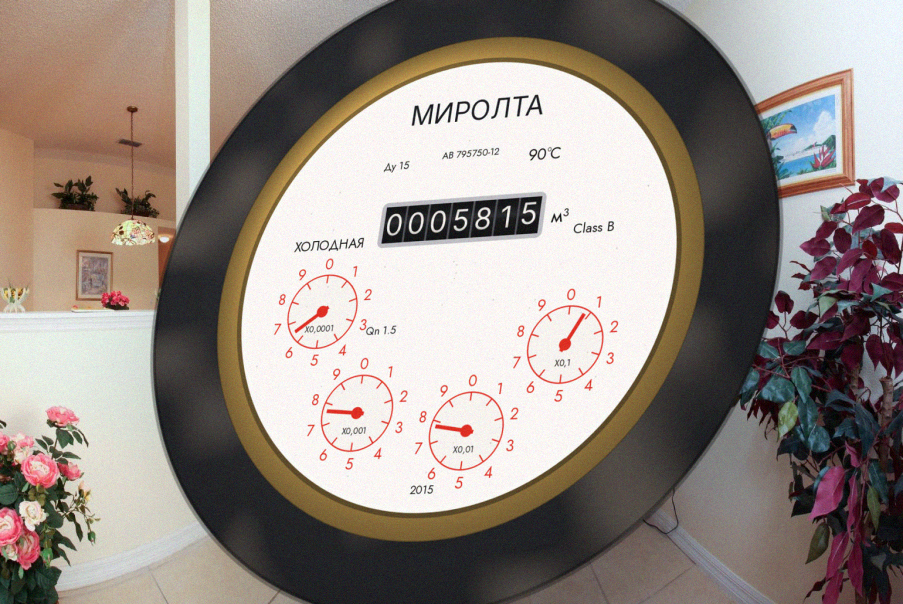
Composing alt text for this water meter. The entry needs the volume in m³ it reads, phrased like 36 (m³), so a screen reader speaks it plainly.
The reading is 5815.0776 (m³)
